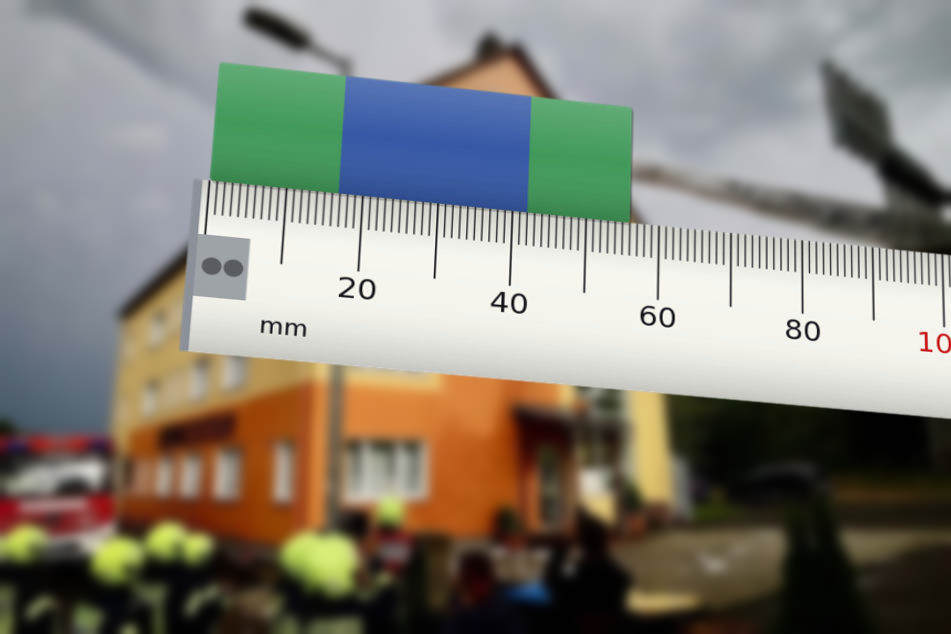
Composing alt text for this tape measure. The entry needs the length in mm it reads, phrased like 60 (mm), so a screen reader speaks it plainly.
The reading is 56 (mm)
